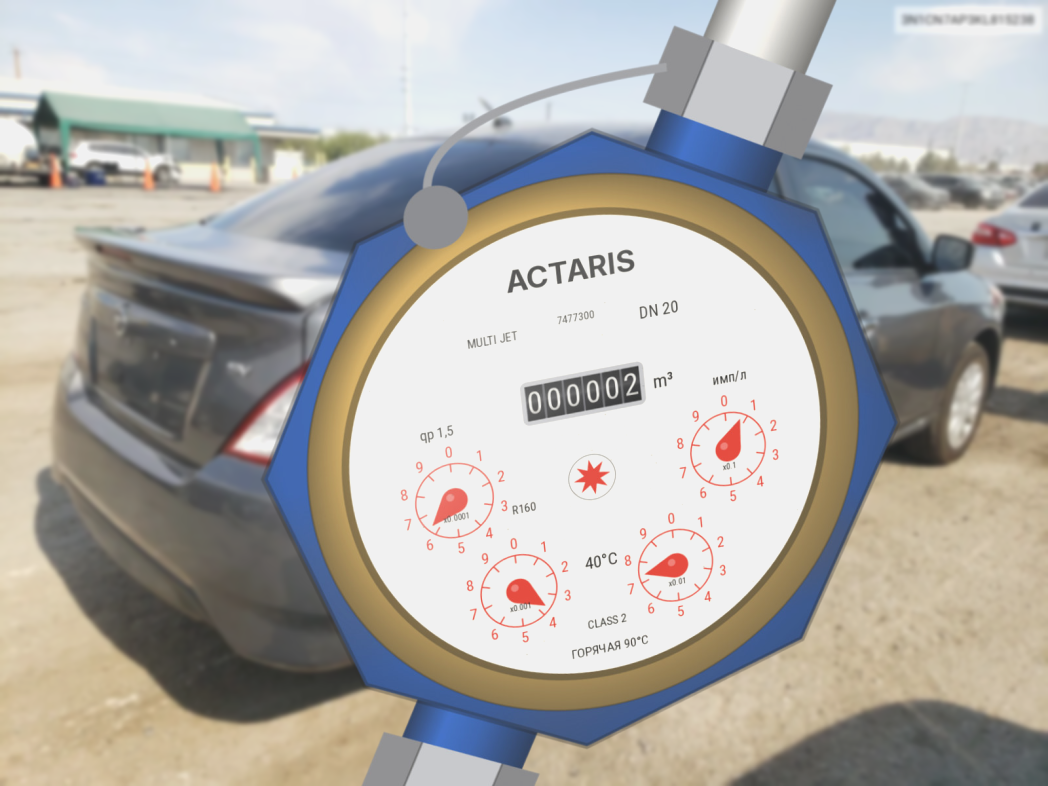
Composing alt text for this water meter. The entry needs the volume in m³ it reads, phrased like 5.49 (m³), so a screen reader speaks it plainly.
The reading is 2.0736 (m³)
